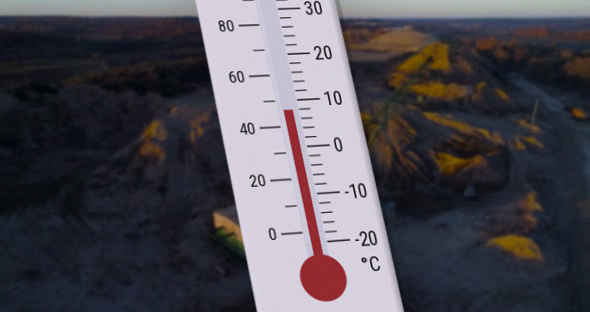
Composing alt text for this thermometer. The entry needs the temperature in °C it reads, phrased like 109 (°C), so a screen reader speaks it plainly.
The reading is 8 (°C)
